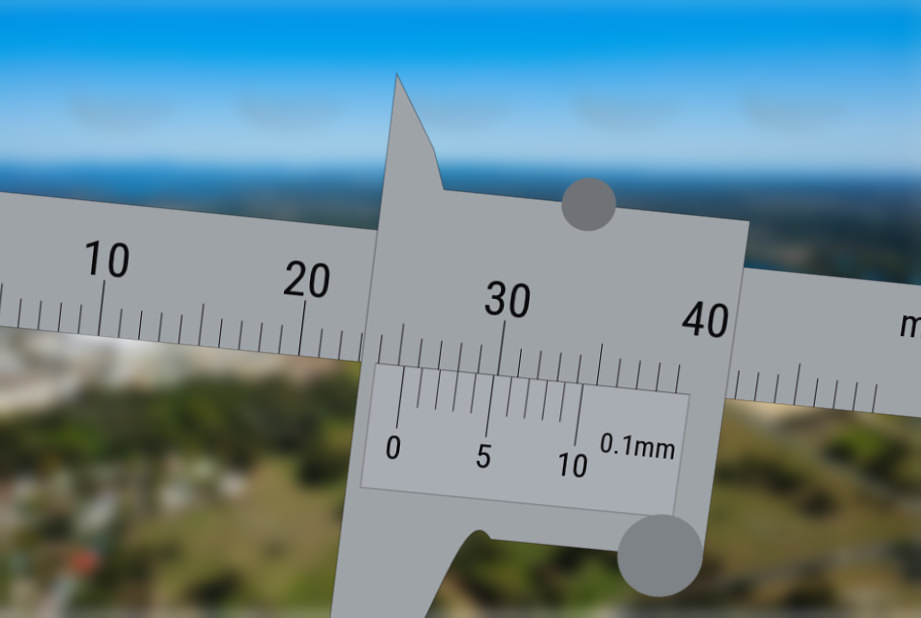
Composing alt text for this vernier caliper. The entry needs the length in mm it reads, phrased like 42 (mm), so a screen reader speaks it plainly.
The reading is 25.3 (mm)
